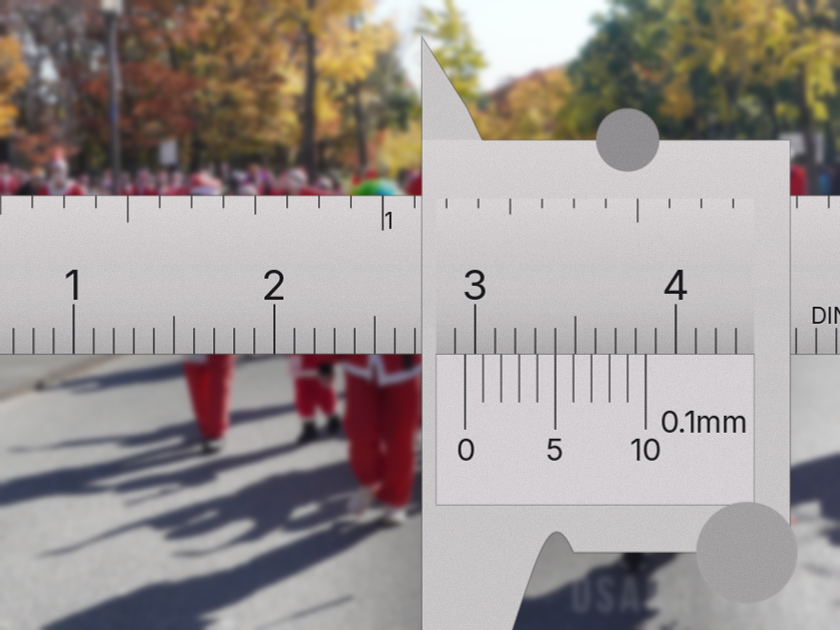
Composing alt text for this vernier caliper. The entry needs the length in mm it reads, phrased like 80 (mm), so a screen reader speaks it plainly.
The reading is 29.5 (mm)
